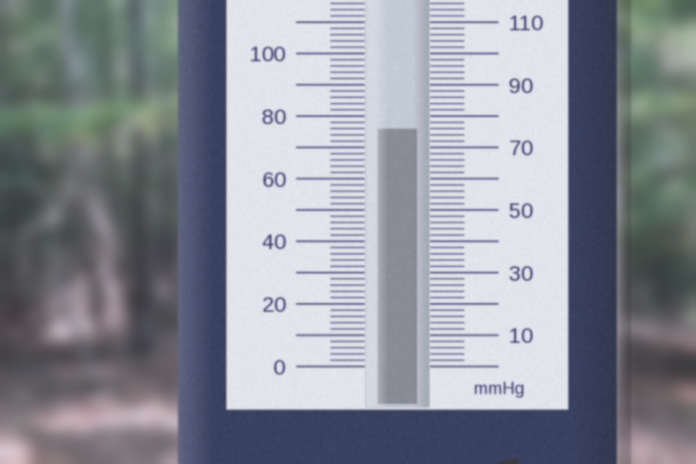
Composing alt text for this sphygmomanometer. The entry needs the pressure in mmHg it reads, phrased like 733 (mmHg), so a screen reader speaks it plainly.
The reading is 76 (mmHg)
